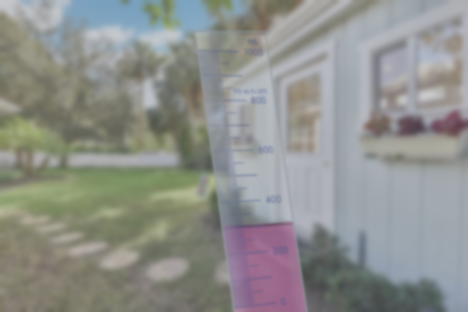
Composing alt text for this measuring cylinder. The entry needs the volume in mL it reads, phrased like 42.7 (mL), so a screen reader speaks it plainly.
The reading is 300 (mL)
